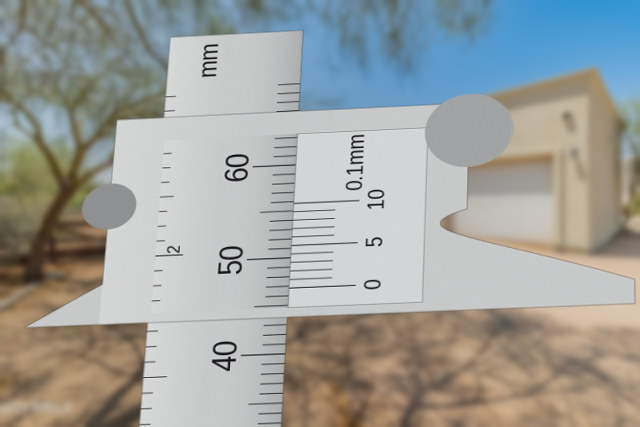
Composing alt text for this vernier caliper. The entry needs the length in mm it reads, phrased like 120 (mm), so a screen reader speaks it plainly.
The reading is 46.8 (mm)
